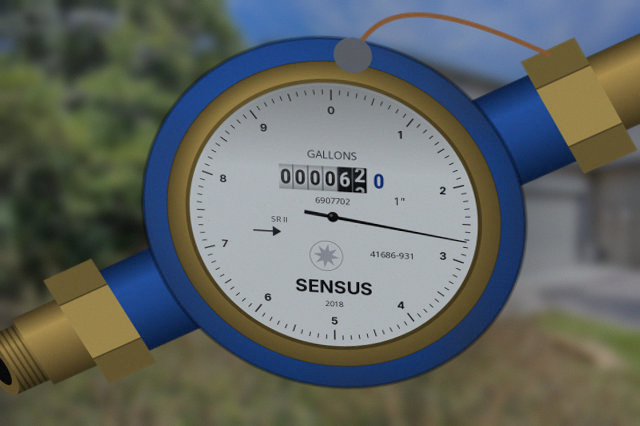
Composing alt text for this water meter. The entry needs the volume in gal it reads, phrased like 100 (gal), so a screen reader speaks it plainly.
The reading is 622.7 (gal)
